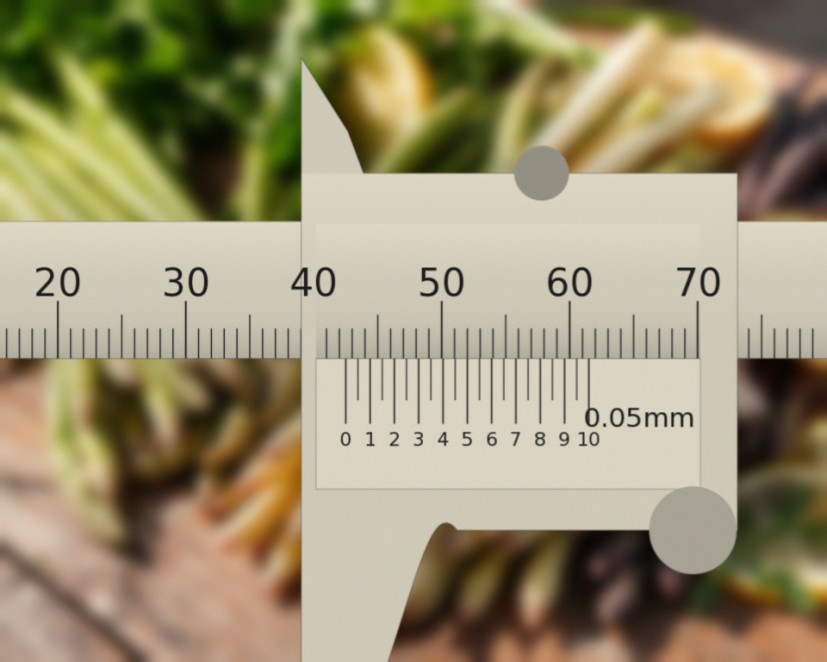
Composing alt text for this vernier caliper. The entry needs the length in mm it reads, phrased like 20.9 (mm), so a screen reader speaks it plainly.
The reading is 42.5 (mm)
